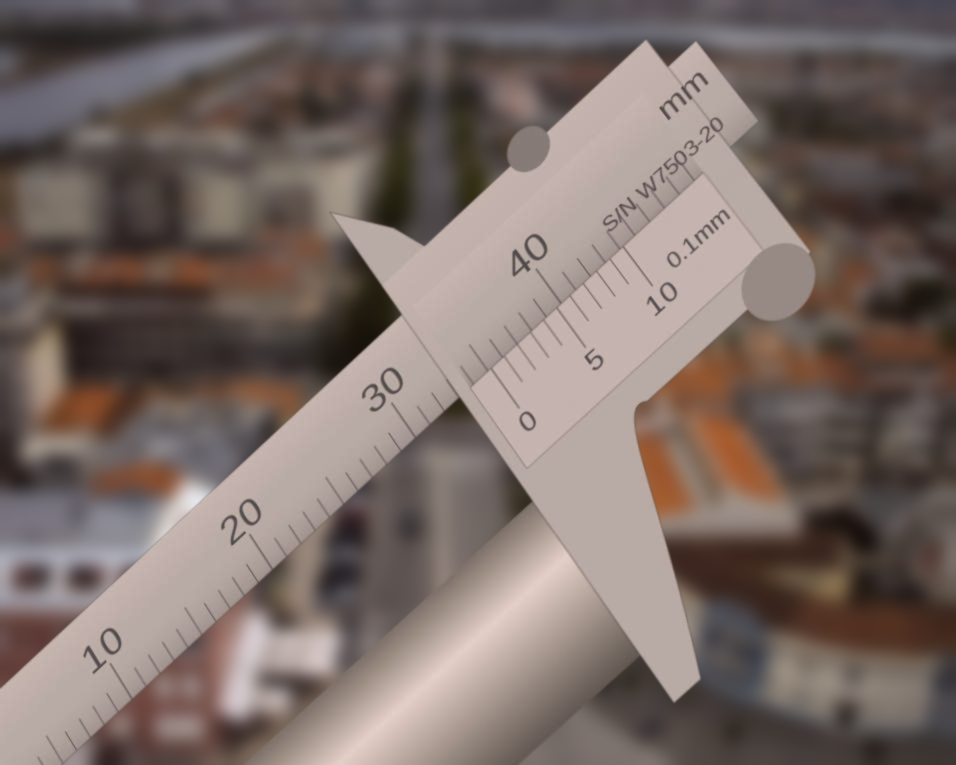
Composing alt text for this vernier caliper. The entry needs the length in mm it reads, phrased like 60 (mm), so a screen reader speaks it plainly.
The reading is 35.2 (mm)
